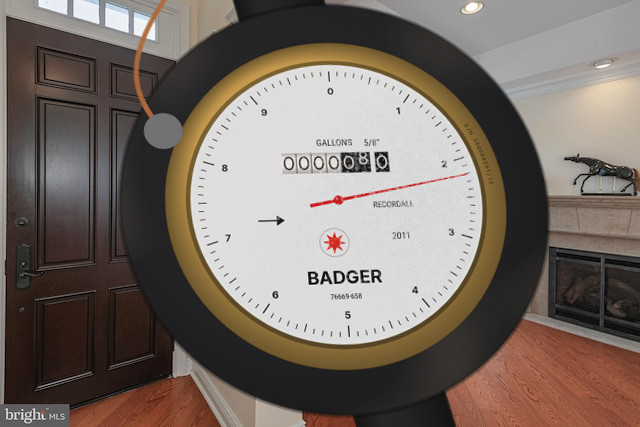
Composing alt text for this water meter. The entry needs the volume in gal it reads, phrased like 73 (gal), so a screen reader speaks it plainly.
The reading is 82.2 (gal)
